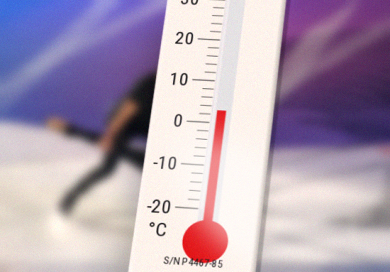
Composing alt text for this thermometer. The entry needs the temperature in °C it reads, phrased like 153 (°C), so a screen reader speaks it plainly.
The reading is 3 (°C)
